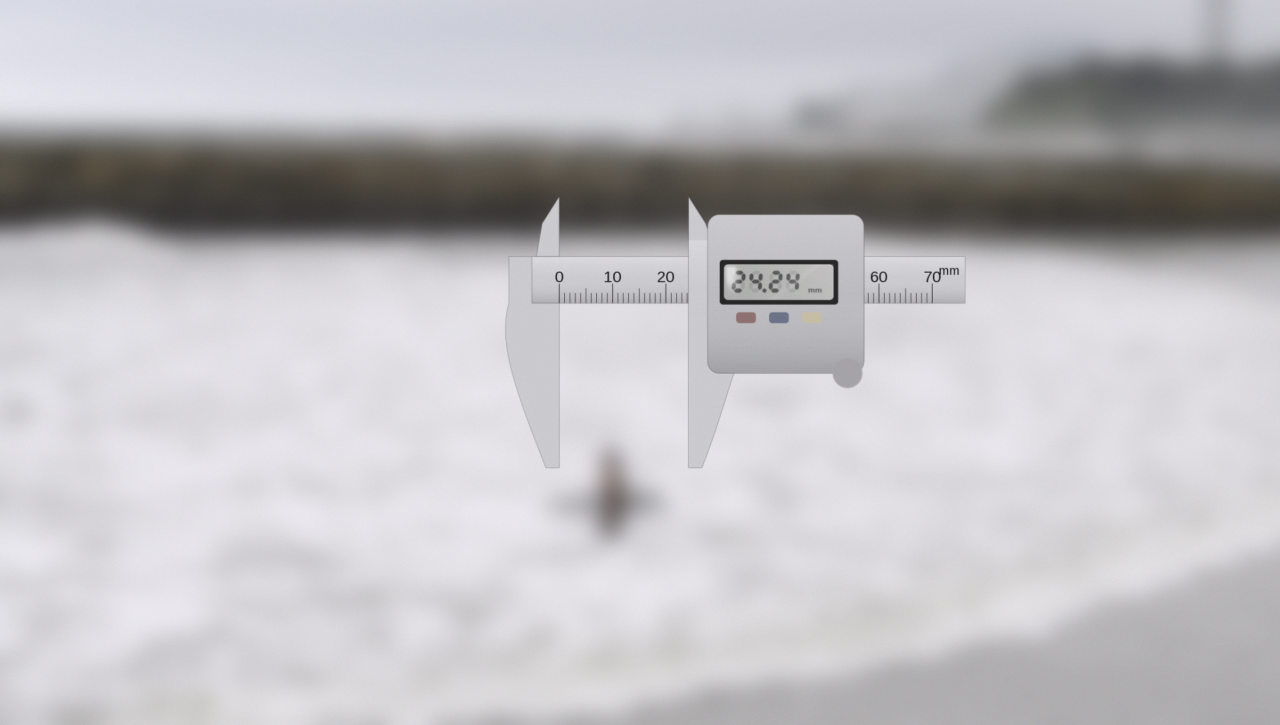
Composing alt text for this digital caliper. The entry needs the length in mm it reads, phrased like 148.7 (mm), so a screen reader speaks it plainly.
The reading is 24.24 (mm)
